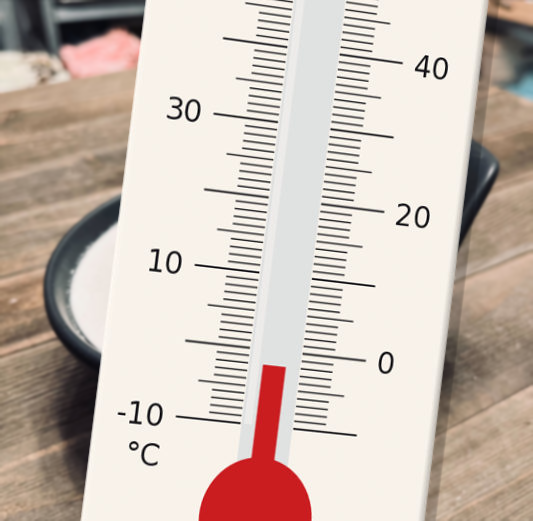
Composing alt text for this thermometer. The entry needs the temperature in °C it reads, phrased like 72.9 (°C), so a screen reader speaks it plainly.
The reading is -2 (°C)
